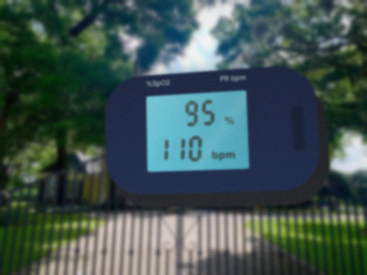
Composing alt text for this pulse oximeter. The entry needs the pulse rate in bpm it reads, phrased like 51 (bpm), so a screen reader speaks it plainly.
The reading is 110 (bpm)
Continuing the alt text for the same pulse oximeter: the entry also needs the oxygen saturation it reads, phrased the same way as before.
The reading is 95 (%)
